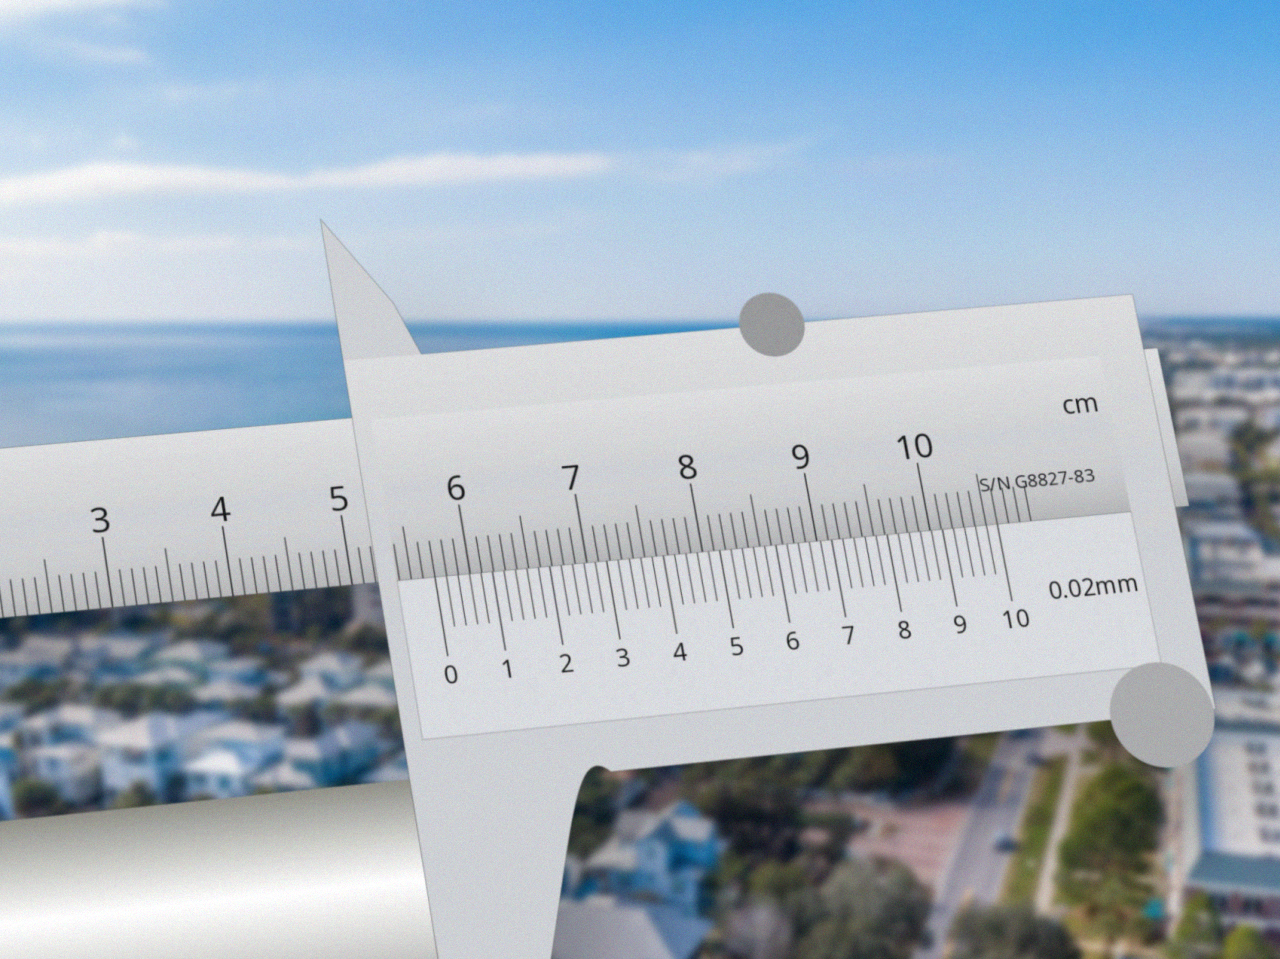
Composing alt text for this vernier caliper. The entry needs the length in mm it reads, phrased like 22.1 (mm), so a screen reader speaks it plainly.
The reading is 57.0 (mm)
